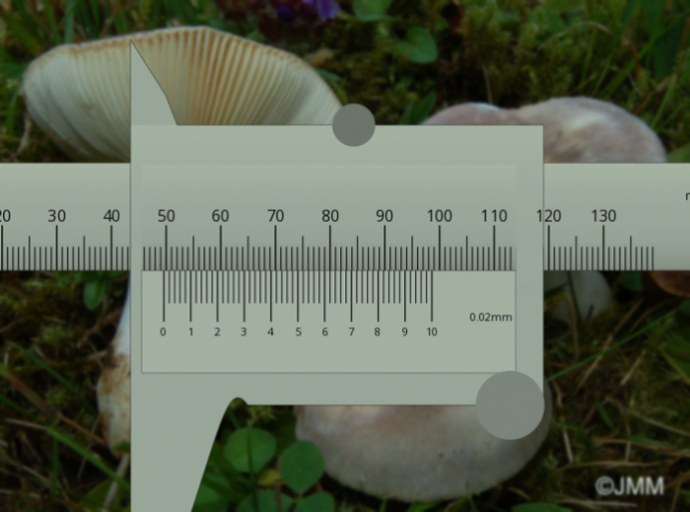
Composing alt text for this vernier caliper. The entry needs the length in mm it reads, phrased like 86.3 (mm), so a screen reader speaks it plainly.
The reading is 49.6 (mm)
